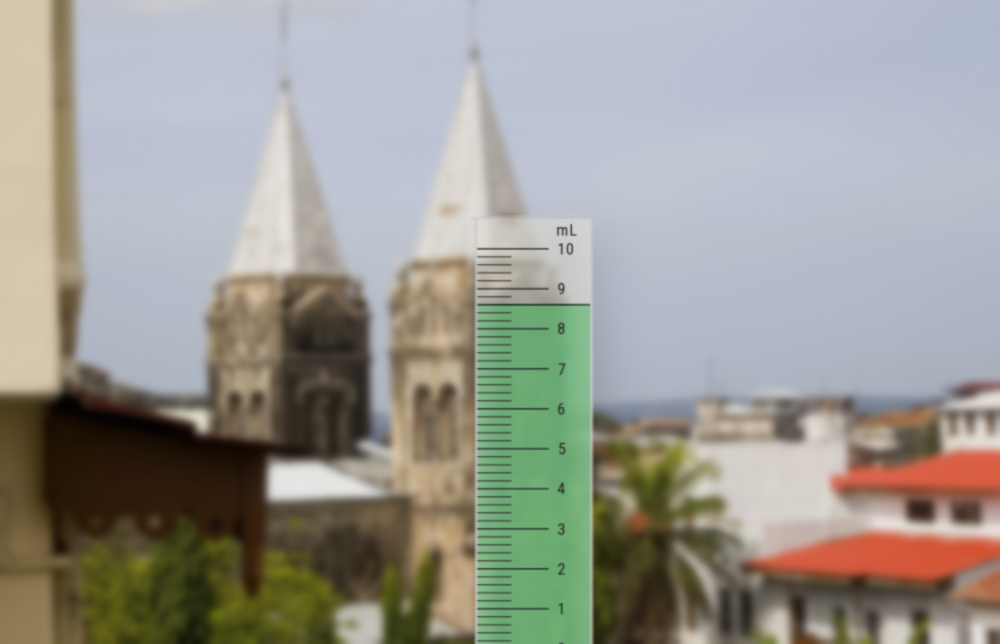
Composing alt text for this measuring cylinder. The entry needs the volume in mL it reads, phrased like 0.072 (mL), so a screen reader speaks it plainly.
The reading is 8.6 (mL)
